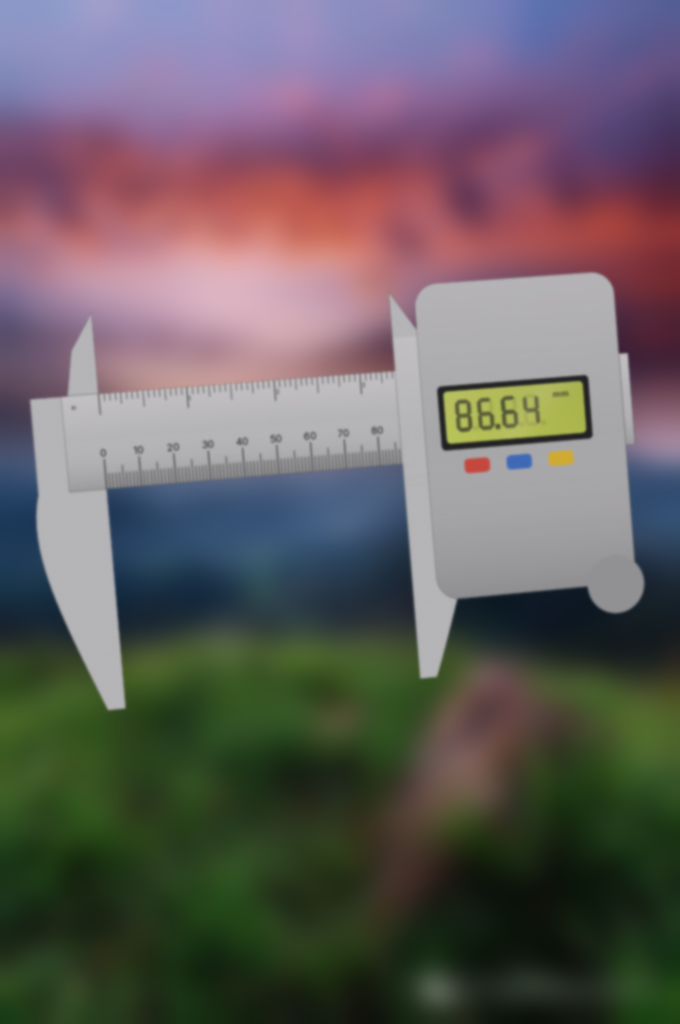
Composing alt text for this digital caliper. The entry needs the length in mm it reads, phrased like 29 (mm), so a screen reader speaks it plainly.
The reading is 86.64 (mm)
